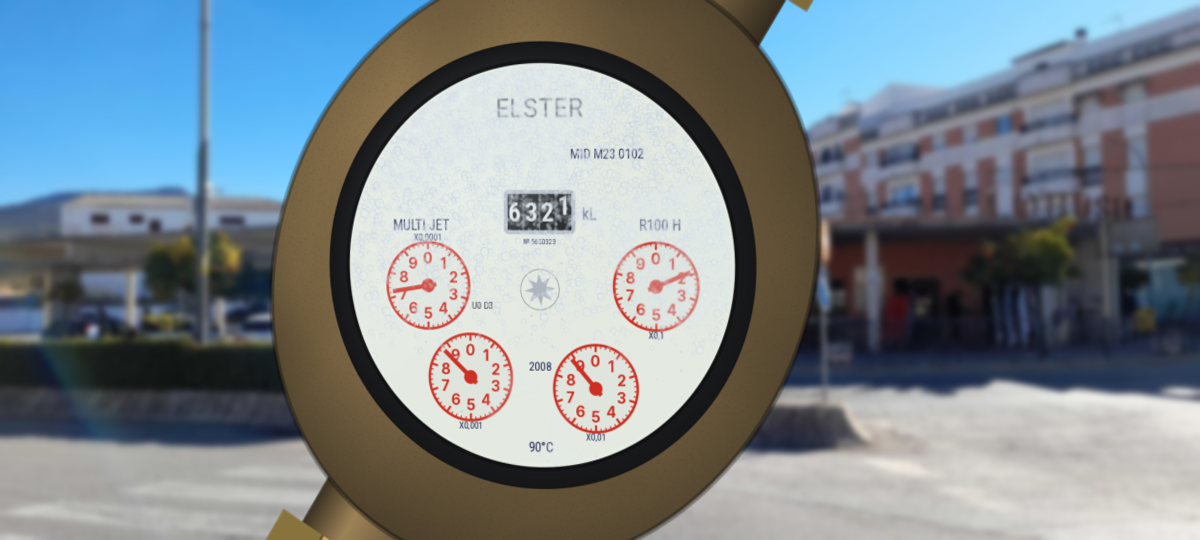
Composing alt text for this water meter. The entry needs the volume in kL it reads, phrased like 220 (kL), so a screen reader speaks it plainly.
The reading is 6321.1887 (kL)
